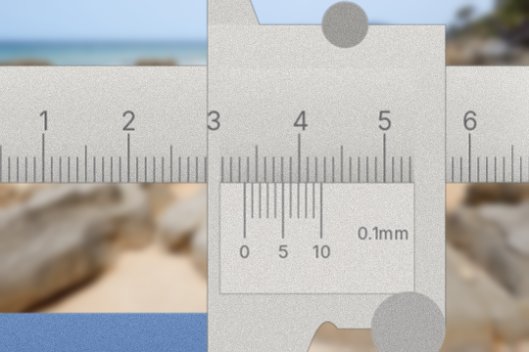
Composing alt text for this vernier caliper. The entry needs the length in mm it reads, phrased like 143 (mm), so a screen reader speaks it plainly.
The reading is 33.6 (mm)
